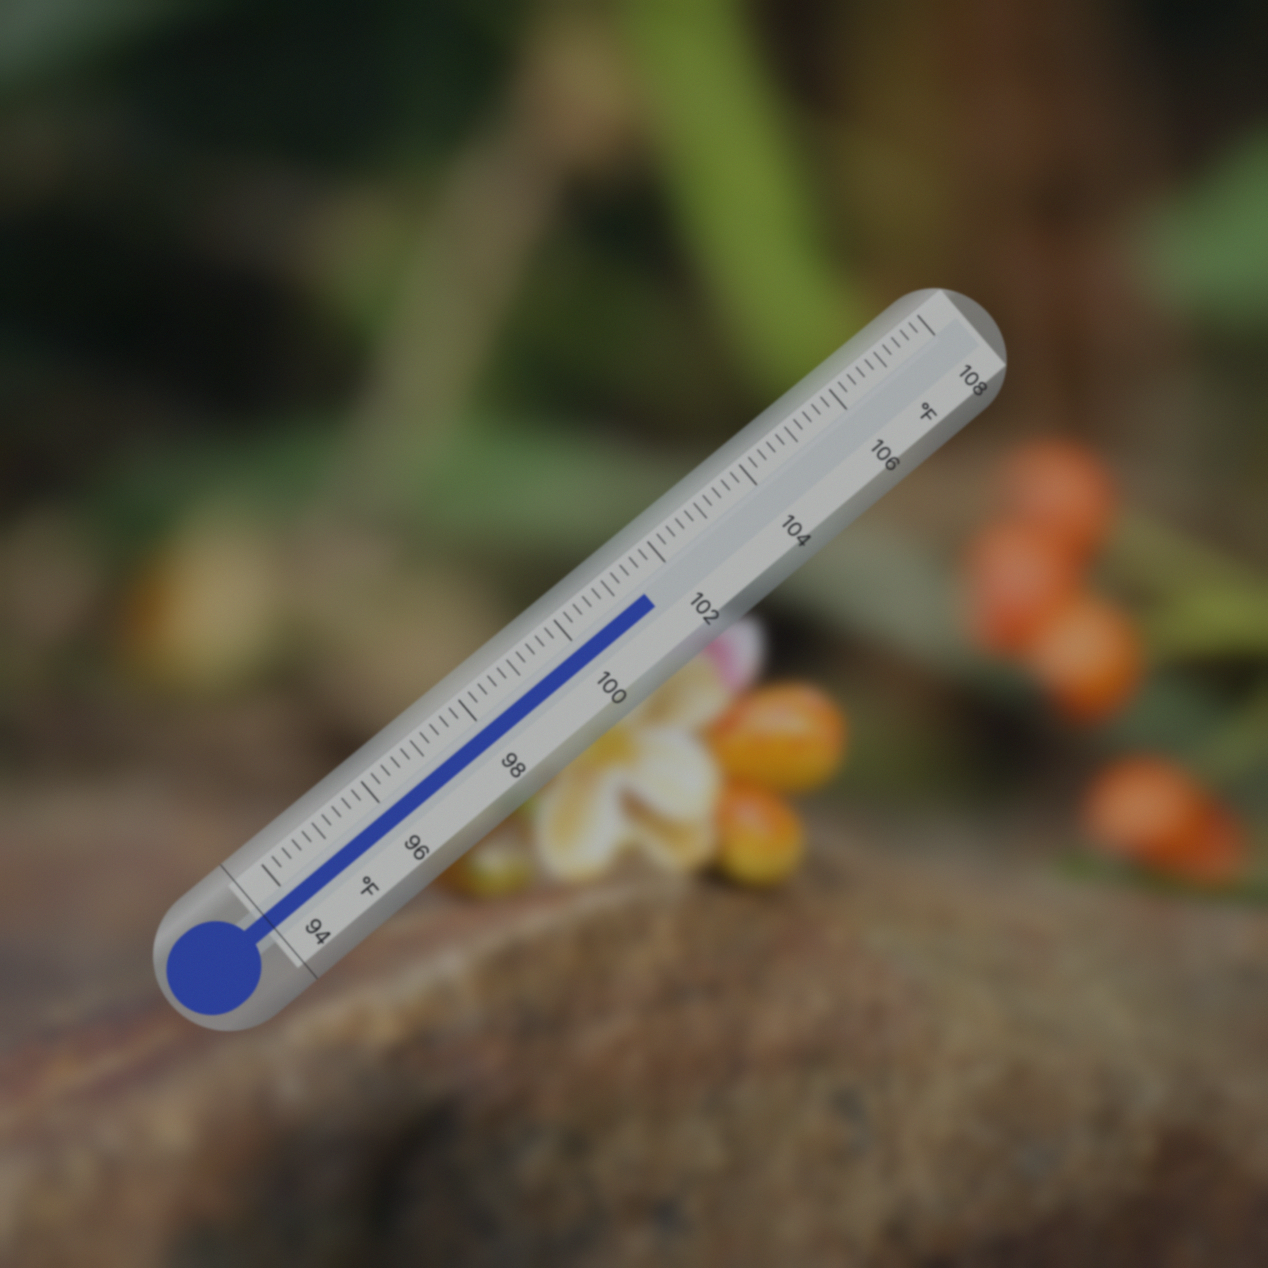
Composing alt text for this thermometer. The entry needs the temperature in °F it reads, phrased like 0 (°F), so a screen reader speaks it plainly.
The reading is 101.4 (°F)
